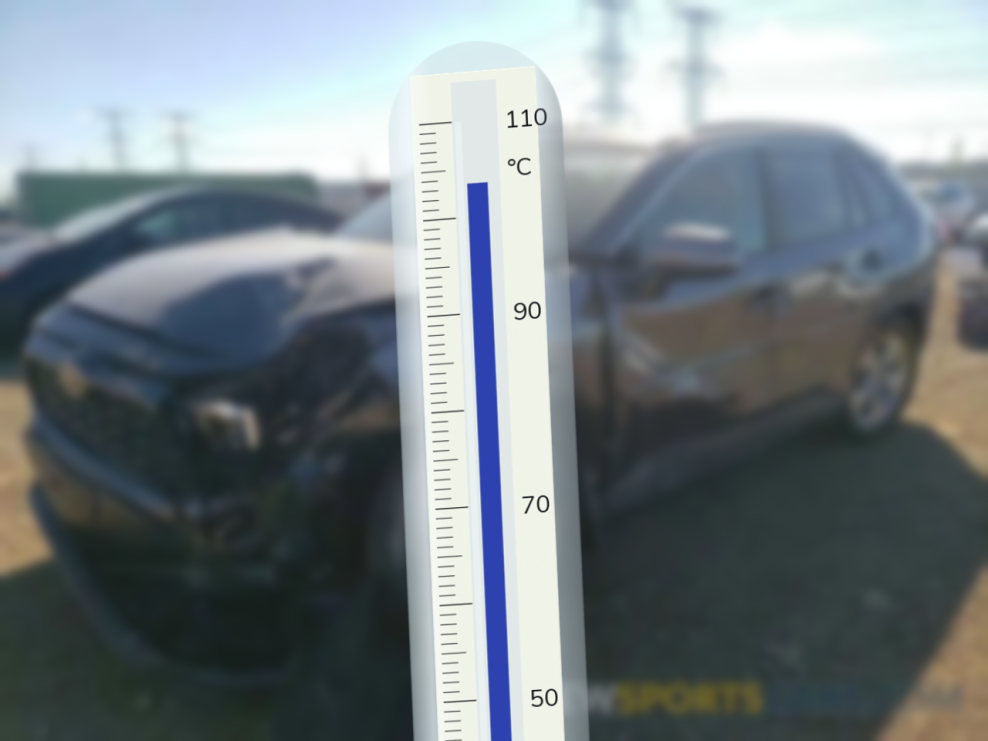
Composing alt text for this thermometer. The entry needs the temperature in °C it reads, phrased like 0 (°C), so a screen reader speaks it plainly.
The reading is 103.5 (°C)
